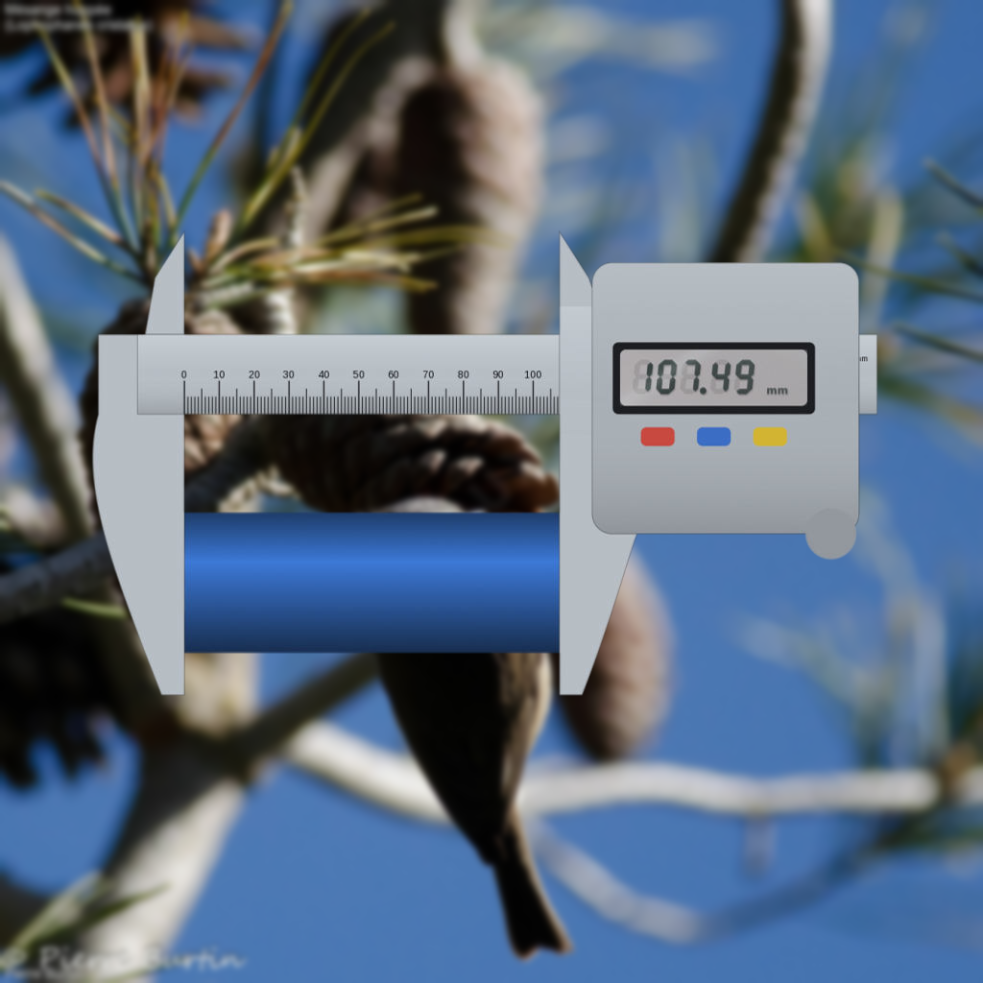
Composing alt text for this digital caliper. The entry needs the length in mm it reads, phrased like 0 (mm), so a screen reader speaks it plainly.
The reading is 107.49 (mm)
